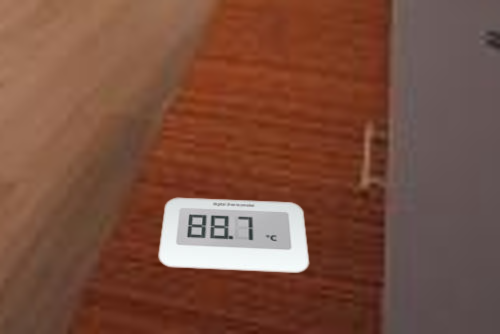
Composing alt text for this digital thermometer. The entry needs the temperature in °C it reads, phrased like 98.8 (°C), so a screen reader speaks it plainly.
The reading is 88.7 (°C)
